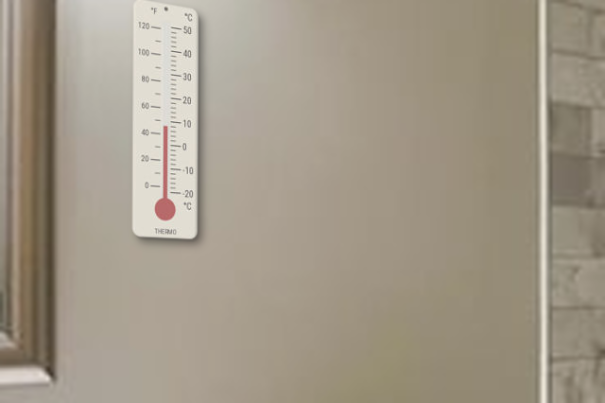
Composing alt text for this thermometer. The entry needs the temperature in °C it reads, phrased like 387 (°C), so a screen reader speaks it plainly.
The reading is 8 (°C)
